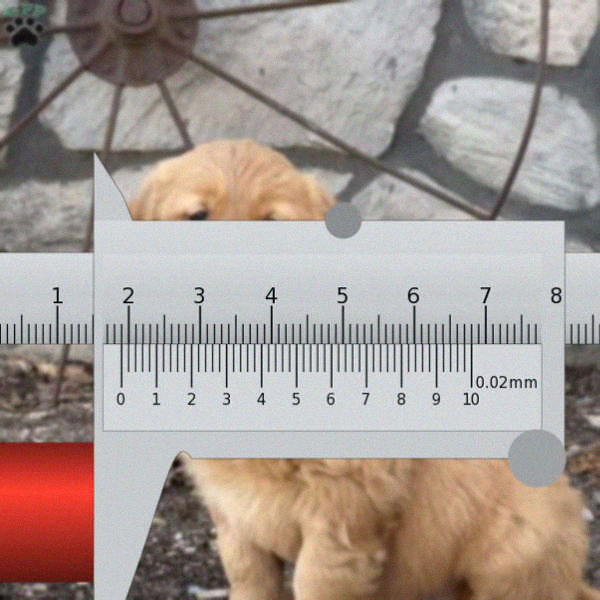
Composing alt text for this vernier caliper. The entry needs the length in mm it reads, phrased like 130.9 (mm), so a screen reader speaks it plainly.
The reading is 19.0 (mm)
